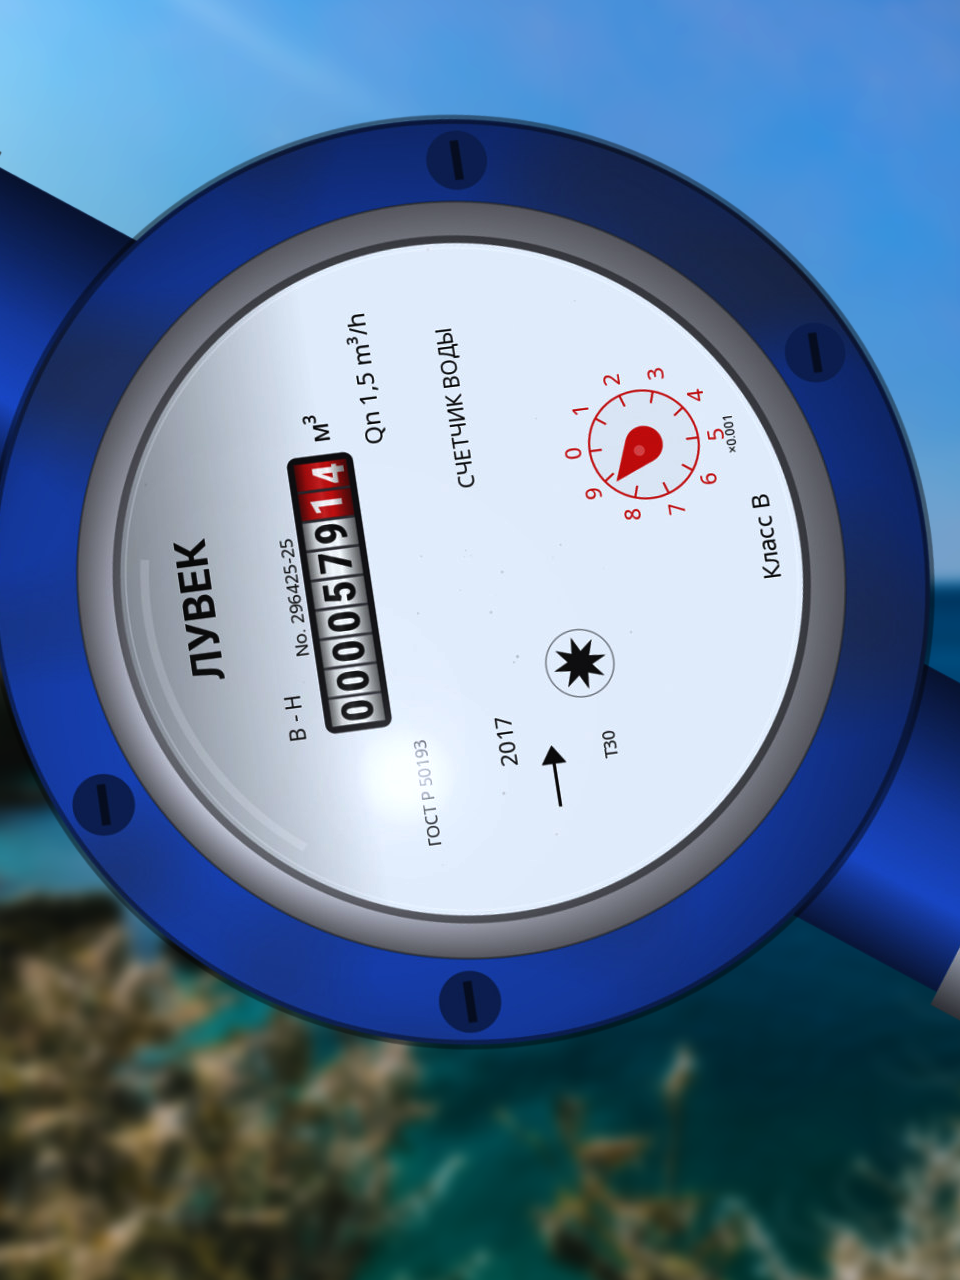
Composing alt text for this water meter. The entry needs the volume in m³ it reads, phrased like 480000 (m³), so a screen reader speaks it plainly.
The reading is 579.138 (m³)
